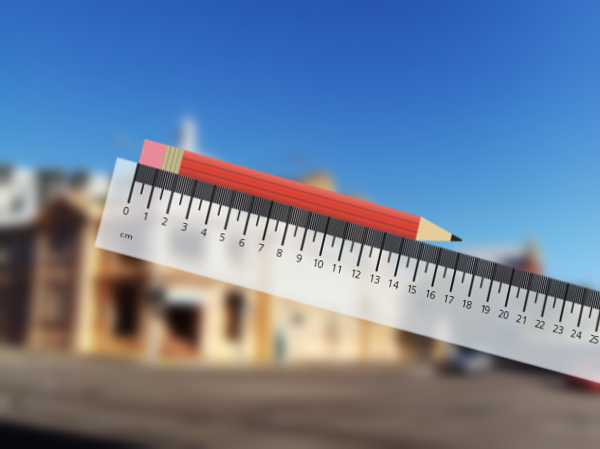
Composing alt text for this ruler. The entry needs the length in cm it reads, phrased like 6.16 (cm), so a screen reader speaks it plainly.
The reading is 17 (cm)
